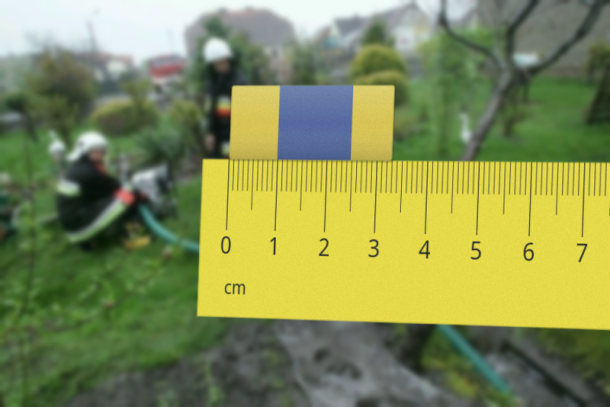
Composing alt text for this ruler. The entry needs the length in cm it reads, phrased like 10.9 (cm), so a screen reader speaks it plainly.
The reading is 3.3 (cm)
